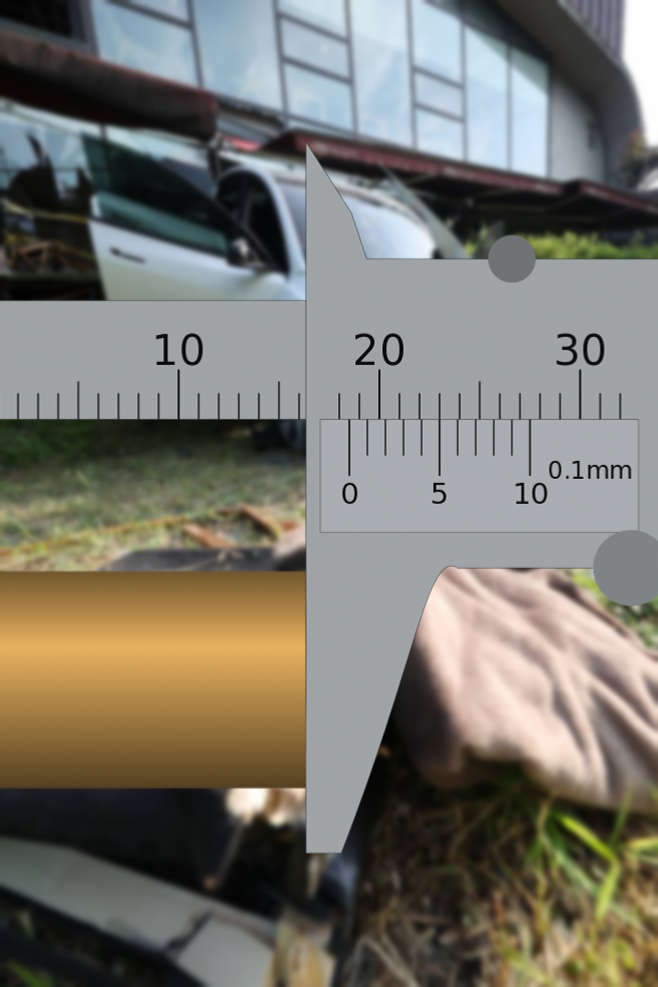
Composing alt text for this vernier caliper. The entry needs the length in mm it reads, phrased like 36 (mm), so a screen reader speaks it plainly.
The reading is 18.5 (mm)
